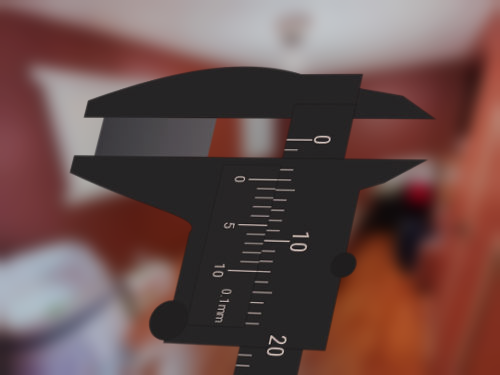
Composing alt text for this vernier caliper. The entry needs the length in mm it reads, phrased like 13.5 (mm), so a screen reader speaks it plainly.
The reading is 4.0 (mm)
